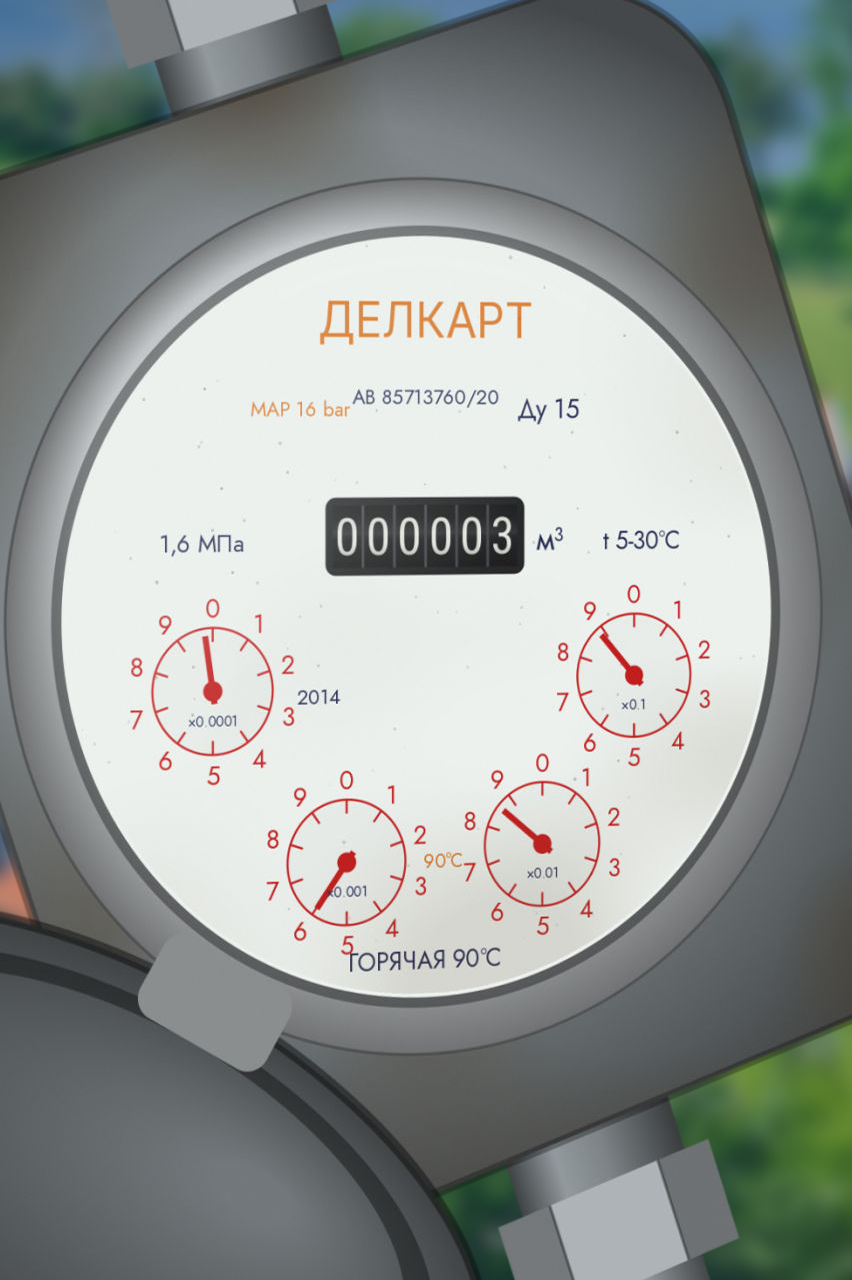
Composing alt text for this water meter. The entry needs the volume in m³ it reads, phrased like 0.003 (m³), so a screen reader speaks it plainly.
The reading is 3.8859 (m³)
